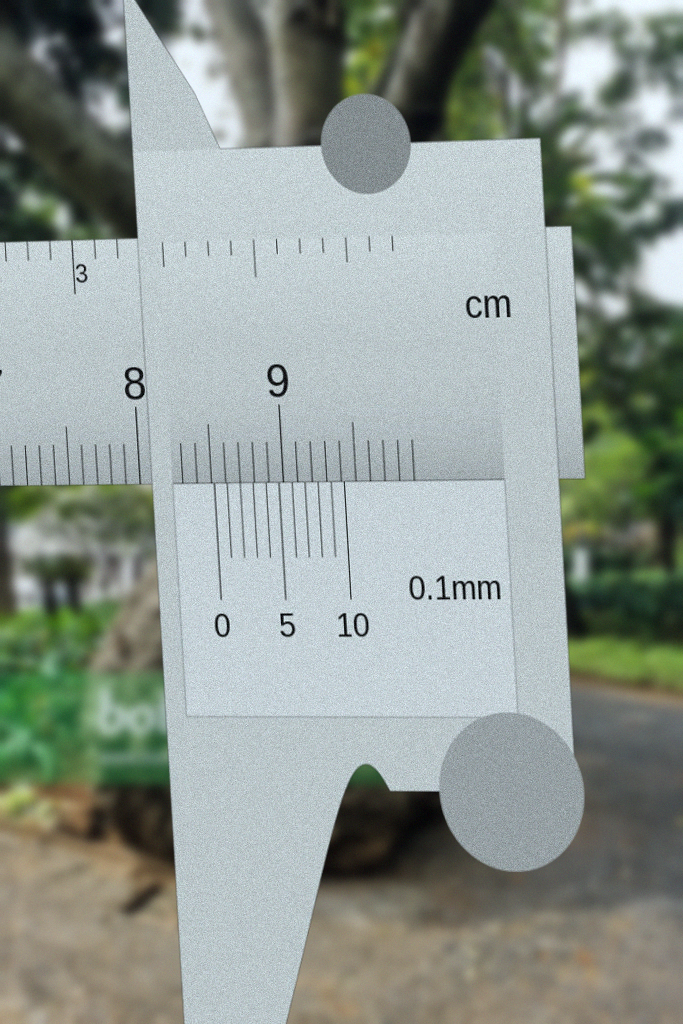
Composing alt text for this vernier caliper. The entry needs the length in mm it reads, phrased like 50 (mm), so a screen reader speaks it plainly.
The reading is 85.2 (mm)
